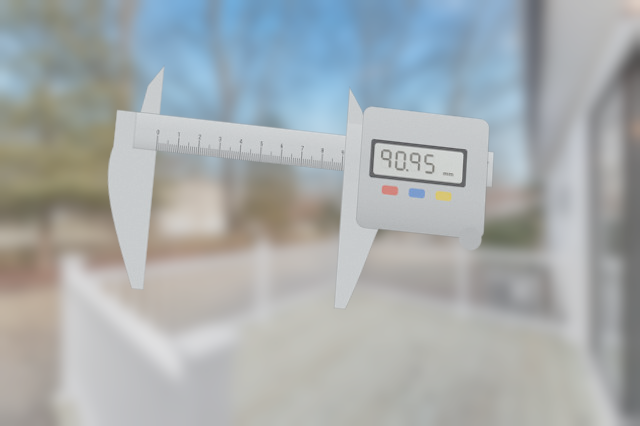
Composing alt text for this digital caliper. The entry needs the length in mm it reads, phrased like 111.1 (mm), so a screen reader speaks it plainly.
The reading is 90.95 (mm)
